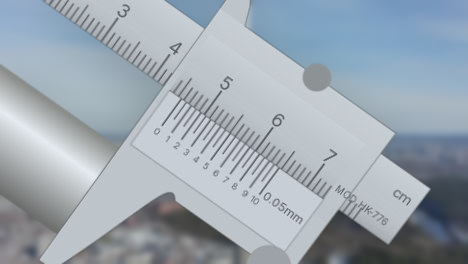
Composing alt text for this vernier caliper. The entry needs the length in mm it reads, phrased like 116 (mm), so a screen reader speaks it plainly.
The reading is 45.6 (mm)
